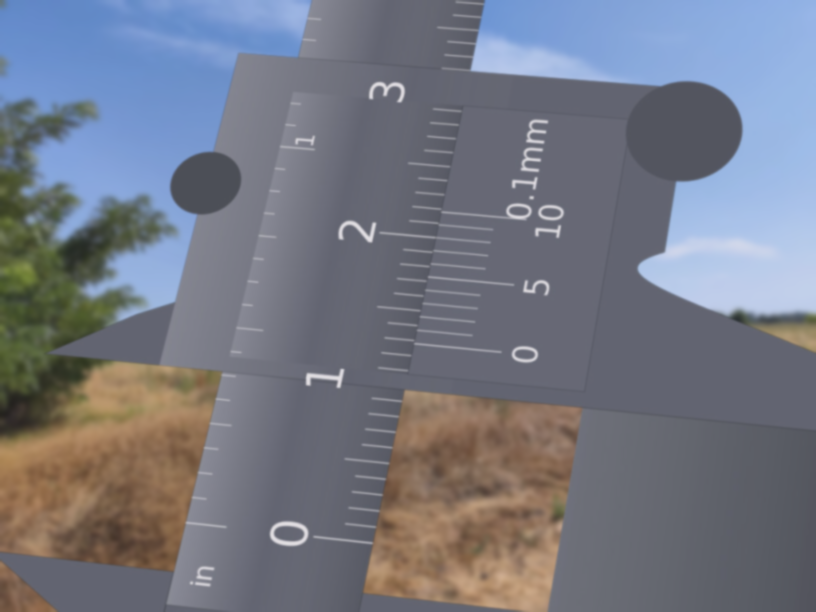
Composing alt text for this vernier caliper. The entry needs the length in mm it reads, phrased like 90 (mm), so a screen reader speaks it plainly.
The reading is 12.8 (mm)
